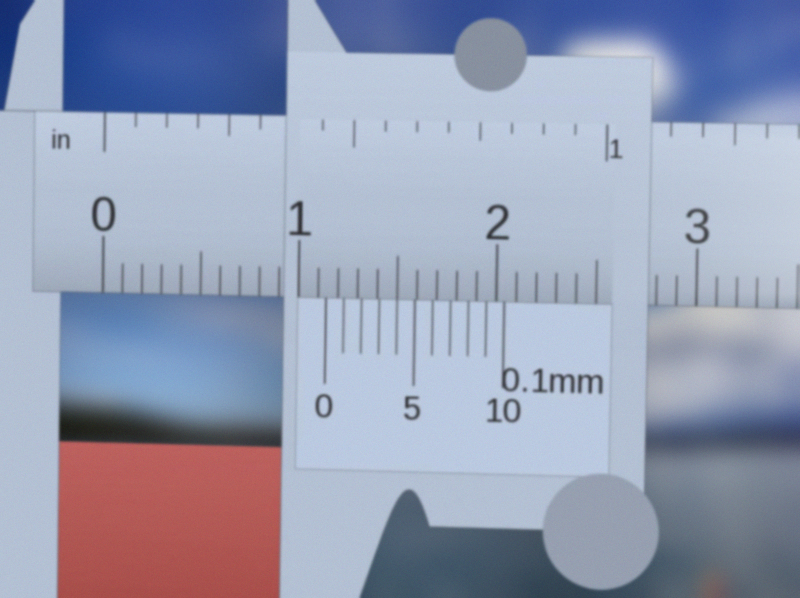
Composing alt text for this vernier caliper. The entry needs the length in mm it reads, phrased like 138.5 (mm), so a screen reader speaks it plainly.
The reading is 11.4 (mm)
